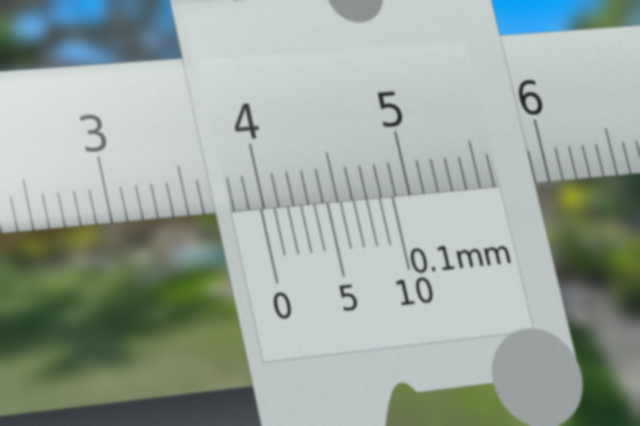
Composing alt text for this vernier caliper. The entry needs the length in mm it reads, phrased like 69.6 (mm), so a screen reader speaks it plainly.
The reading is 39.8 (mm)
